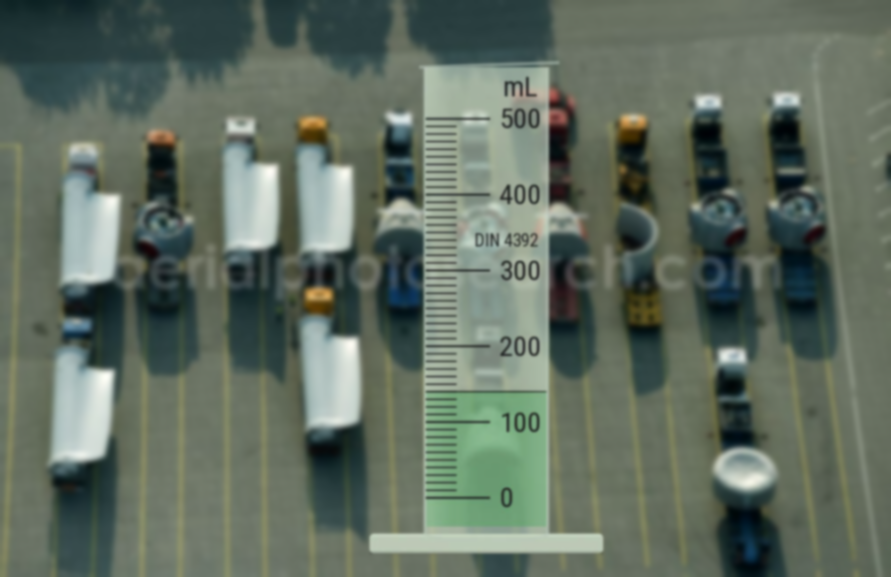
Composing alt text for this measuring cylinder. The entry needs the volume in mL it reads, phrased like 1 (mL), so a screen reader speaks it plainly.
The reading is 140 (mL)
